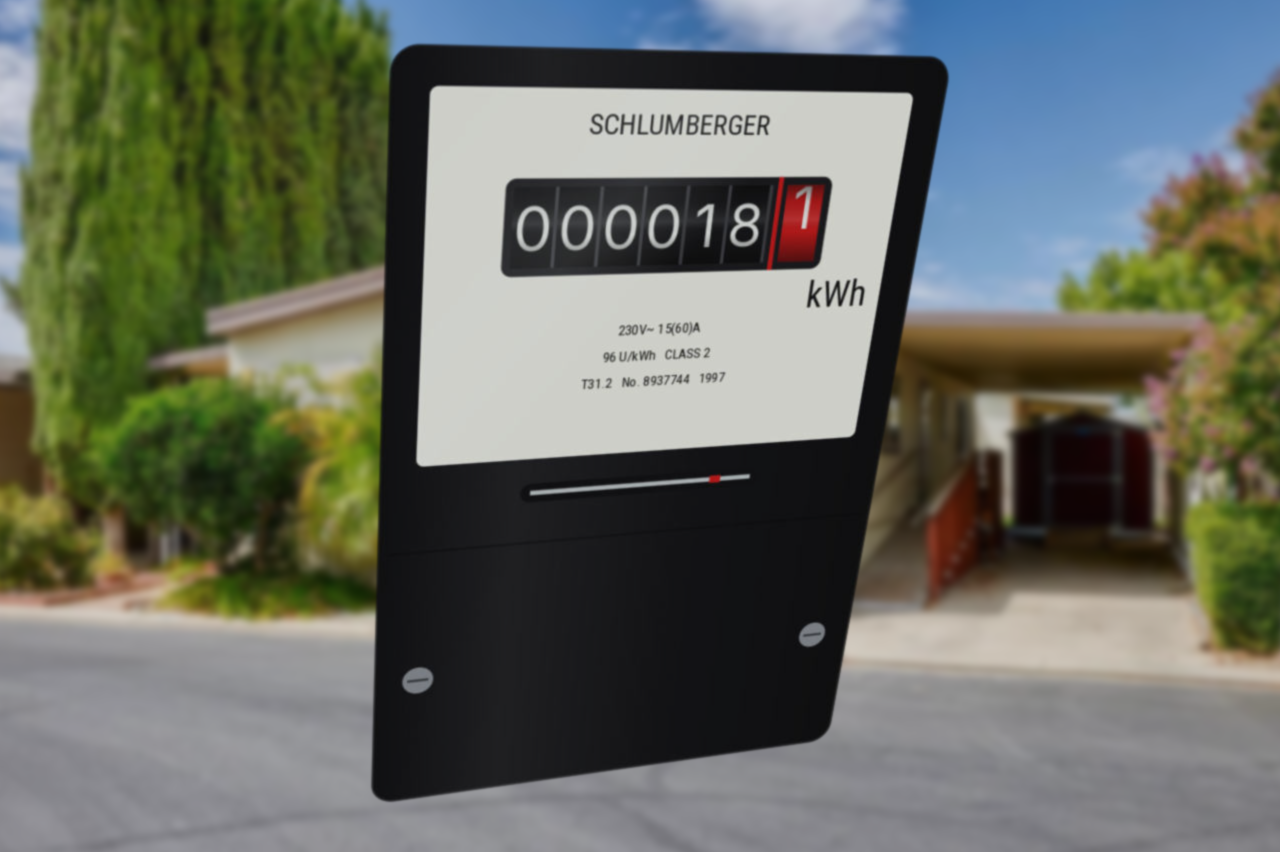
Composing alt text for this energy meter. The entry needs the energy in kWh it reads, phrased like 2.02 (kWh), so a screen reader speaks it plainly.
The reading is 18.1 (kWh)
